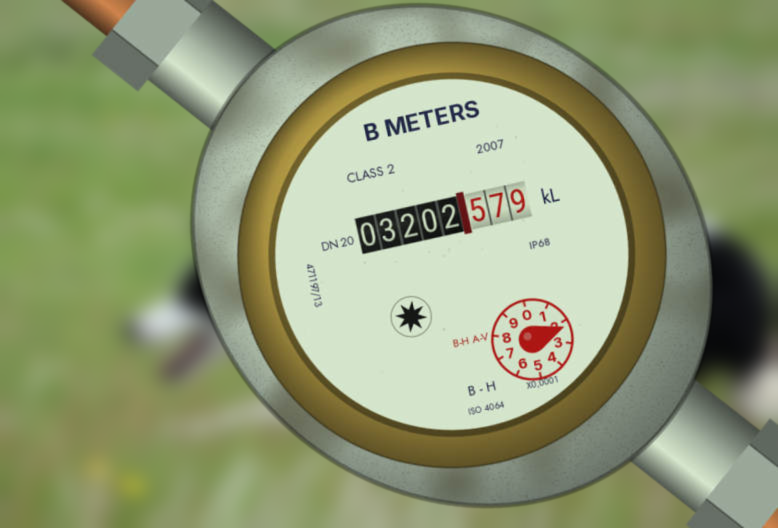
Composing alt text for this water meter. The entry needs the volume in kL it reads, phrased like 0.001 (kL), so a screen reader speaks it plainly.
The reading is 3202.5792 (kL)
